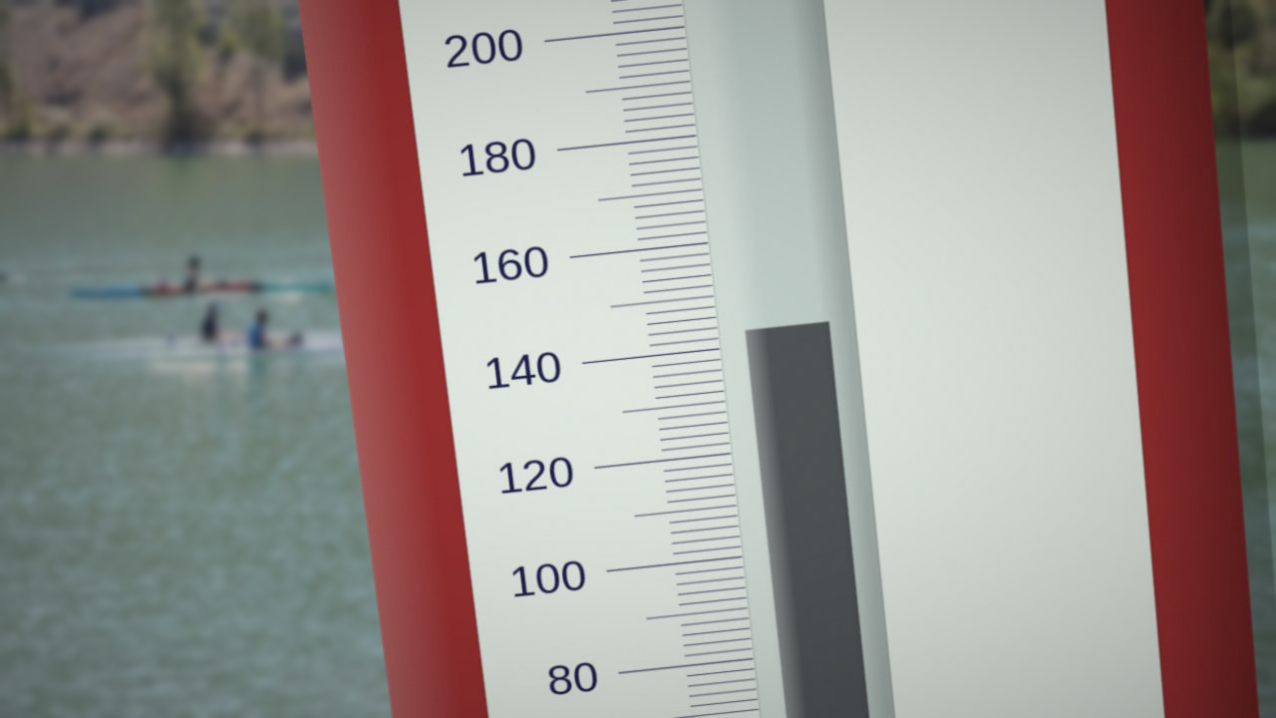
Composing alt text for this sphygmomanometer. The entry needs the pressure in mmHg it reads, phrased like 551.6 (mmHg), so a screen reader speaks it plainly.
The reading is 143 (mmHg)
